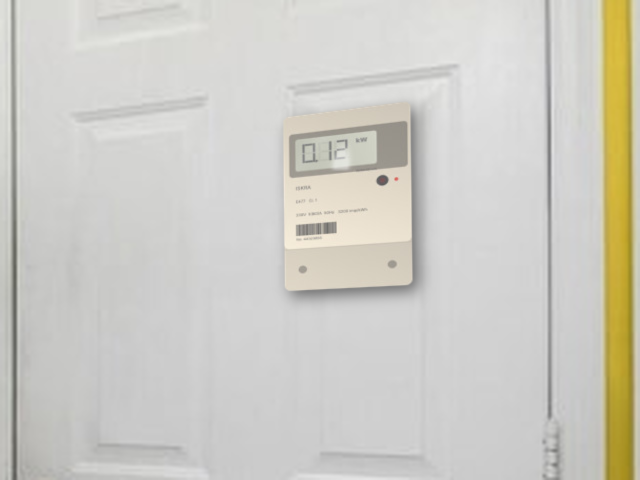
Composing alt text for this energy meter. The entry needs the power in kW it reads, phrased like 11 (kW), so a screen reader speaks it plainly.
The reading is 0.12 (kW)
